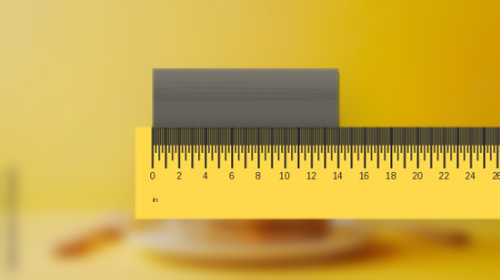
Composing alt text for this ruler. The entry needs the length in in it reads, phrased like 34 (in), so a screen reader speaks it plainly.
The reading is 14 (in)
